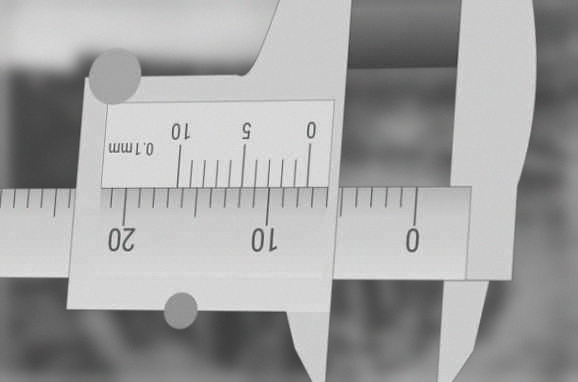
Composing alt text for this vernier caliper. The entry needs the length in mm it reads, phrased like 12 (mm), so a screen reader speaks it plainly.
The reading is 7.4 (mm)
